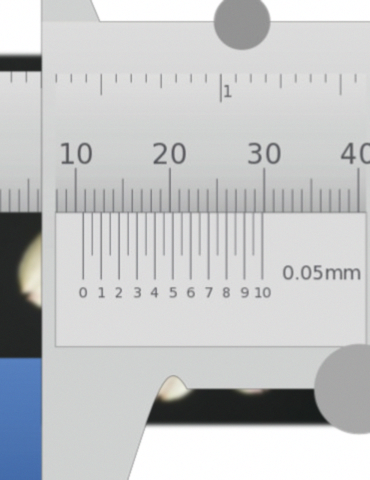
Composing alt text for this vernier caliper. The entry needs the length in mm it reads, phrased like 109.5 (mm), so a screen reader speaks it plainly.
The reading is 10.8 (mm)
